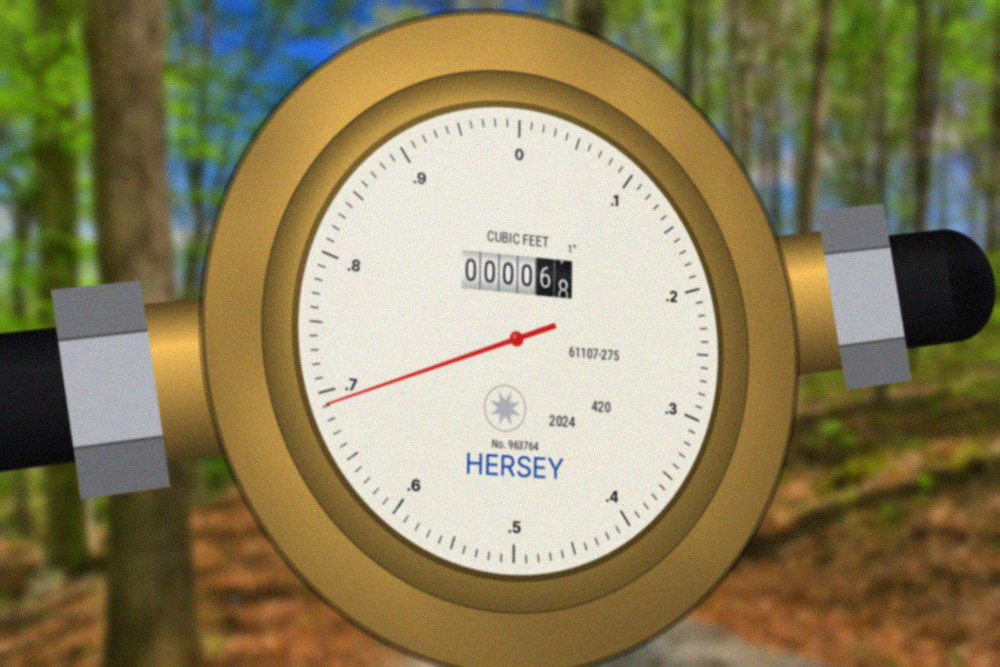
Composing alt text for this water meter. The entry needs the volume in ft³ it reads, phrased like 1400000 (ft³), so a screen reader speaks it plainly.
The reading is 67.69 (ft³)
